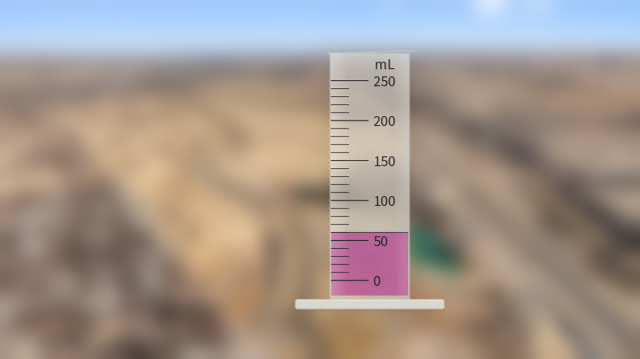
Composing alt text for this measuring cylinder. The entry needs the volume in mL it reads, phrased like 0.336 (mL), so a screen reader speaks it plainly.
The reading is 60 (mL)
